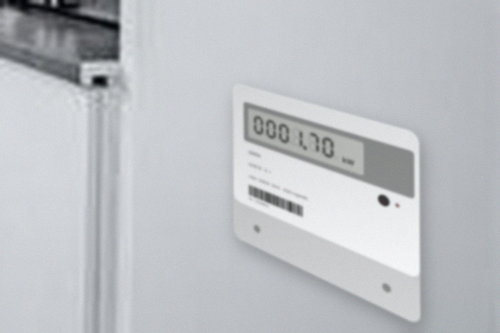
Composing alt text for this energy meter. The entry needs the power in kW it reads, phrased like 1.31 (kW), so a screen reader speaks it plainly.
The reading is 1.70 (kW)
